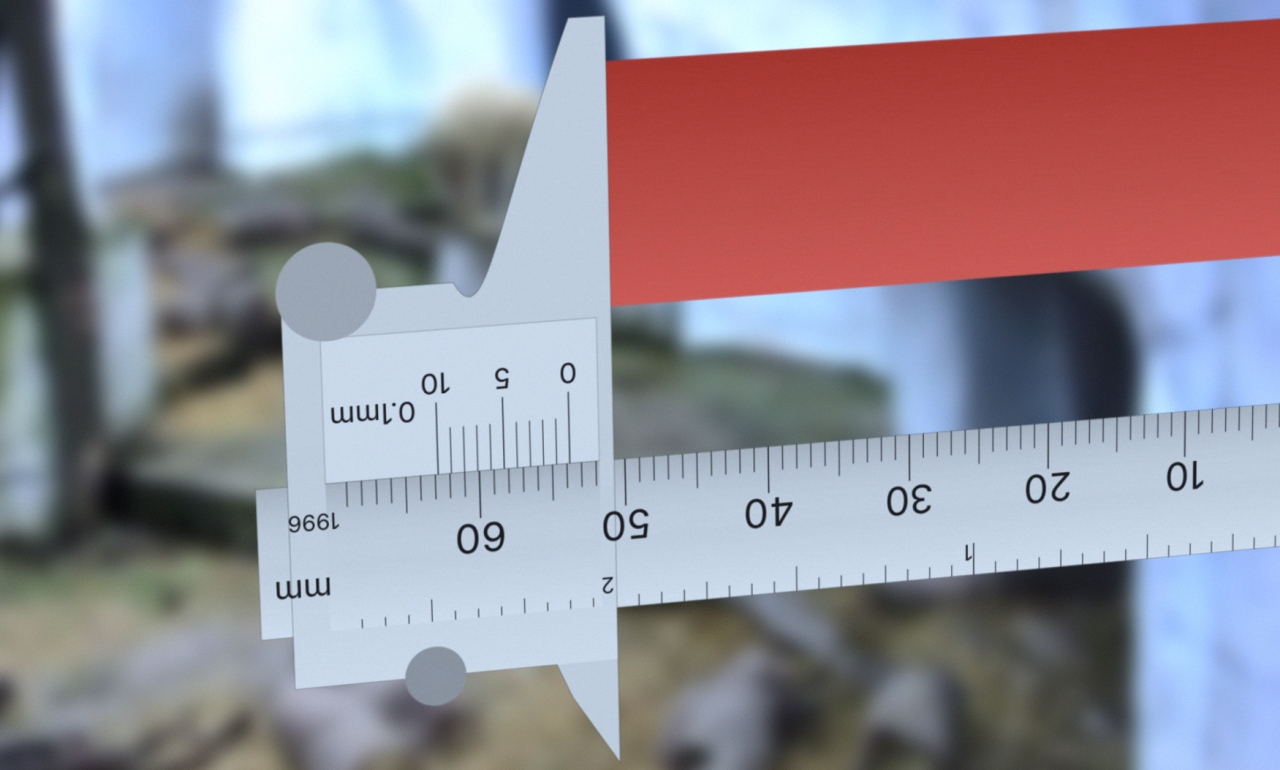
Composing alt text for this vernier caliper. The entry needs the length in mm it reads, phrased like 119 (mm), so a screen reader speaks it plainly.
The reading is 53.8 (mm)
